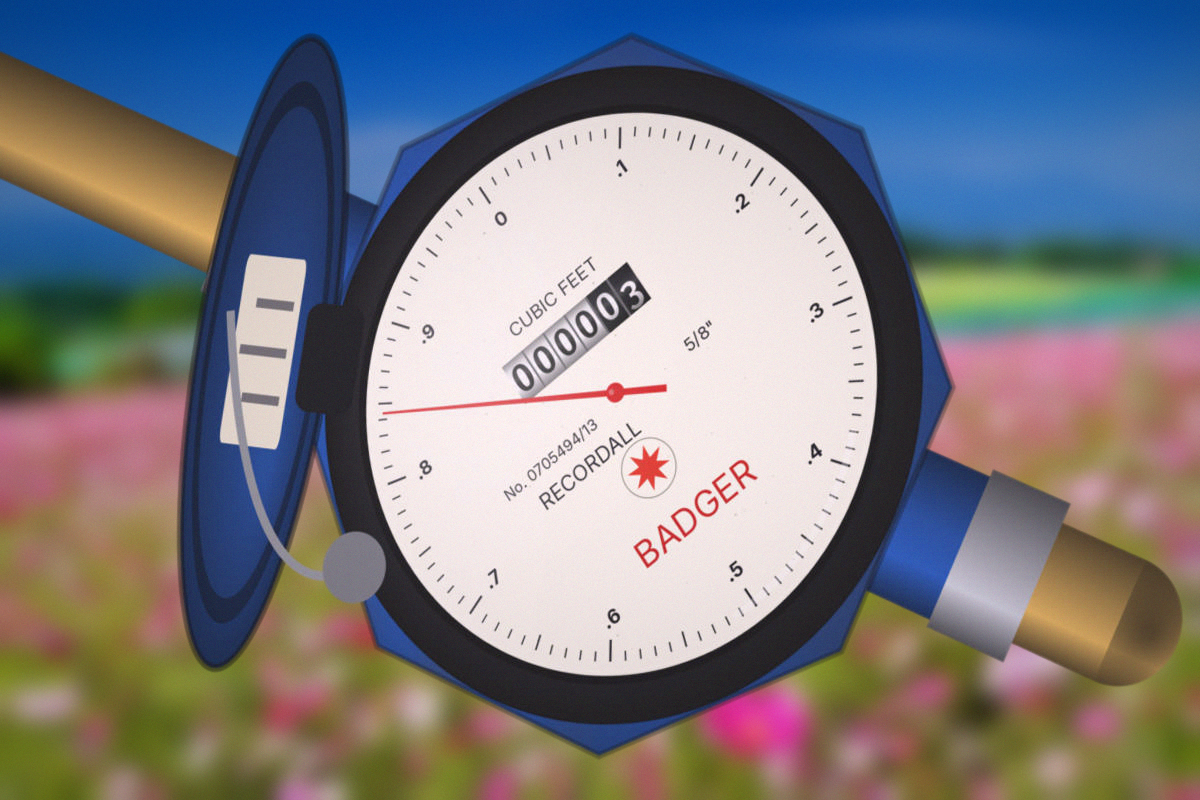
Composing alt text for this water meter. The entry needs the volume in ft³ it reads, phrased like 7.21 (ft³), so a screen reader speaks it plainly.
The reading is 2.84 (ft³)
